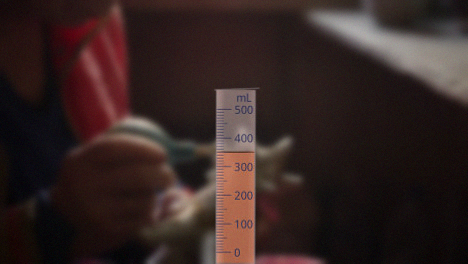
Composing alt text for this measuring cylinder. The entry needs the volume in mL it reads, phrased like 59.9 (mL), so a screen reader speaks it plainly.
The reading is 350 (mL)
